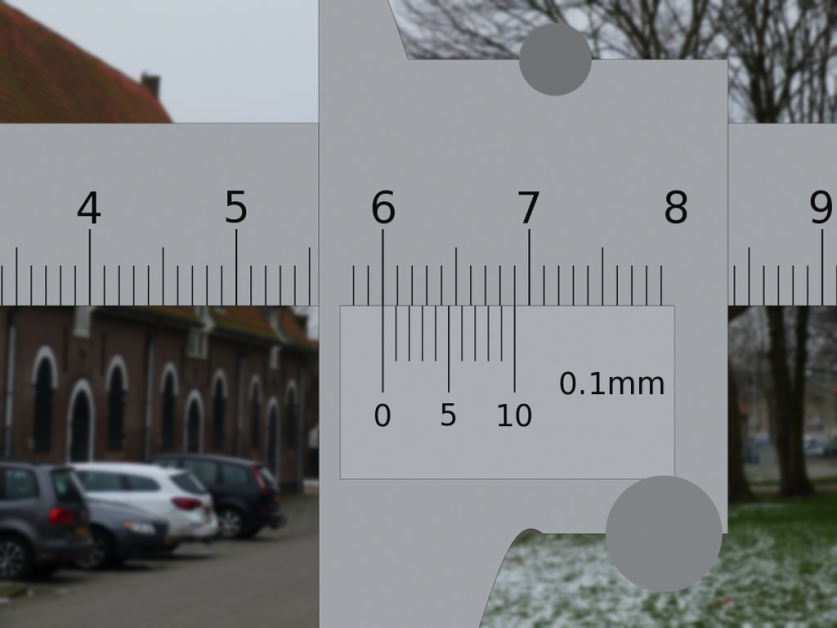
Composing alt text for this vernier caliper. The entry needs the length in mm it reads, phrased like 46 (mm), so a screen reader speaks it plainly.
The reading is 60.0 (mm)
